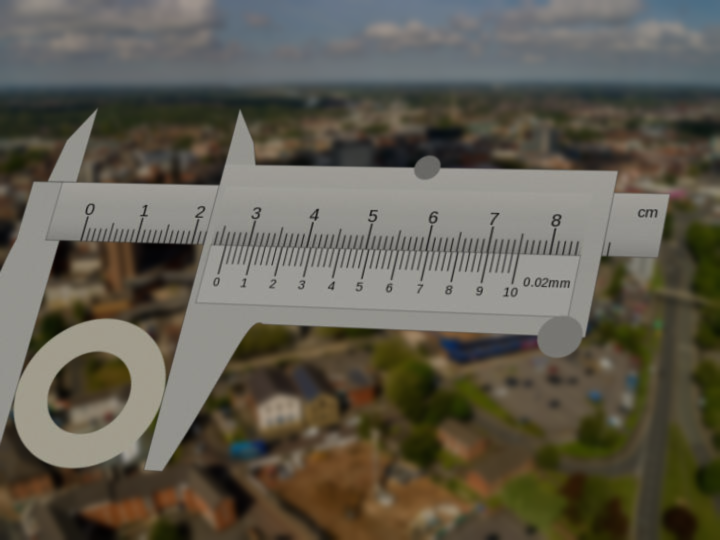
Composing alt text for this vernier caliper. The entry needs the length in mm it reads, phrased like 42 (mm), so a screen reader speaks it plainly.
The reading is 26.0 (mm)
